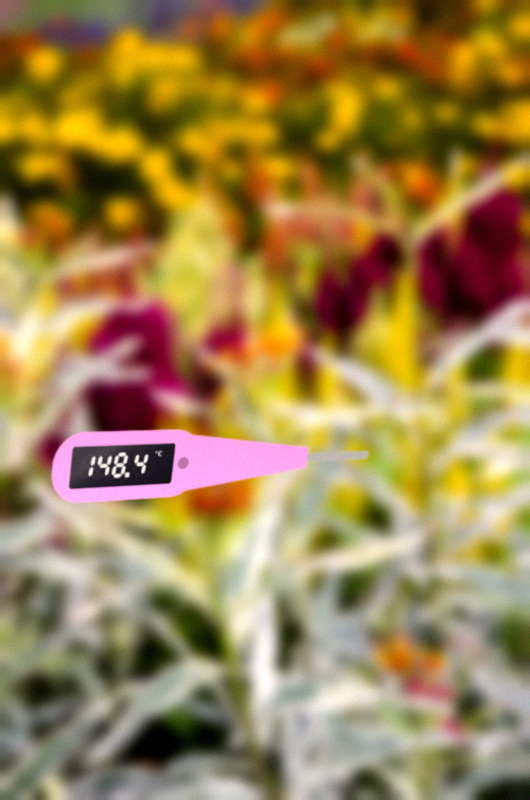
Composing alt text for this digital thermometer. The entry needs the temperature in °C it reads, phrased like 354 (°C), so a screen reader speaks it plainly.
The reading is 148.4 (°C)
